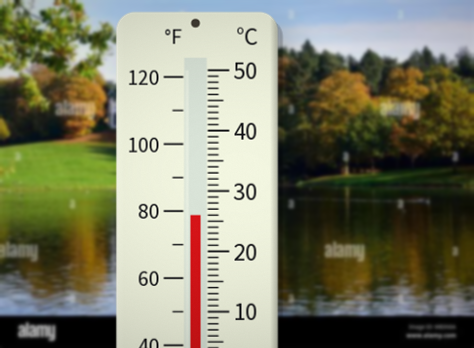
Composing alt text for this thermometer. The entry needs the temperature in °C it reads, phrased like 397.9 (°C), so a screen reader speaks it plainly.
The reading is 26 (°C)
